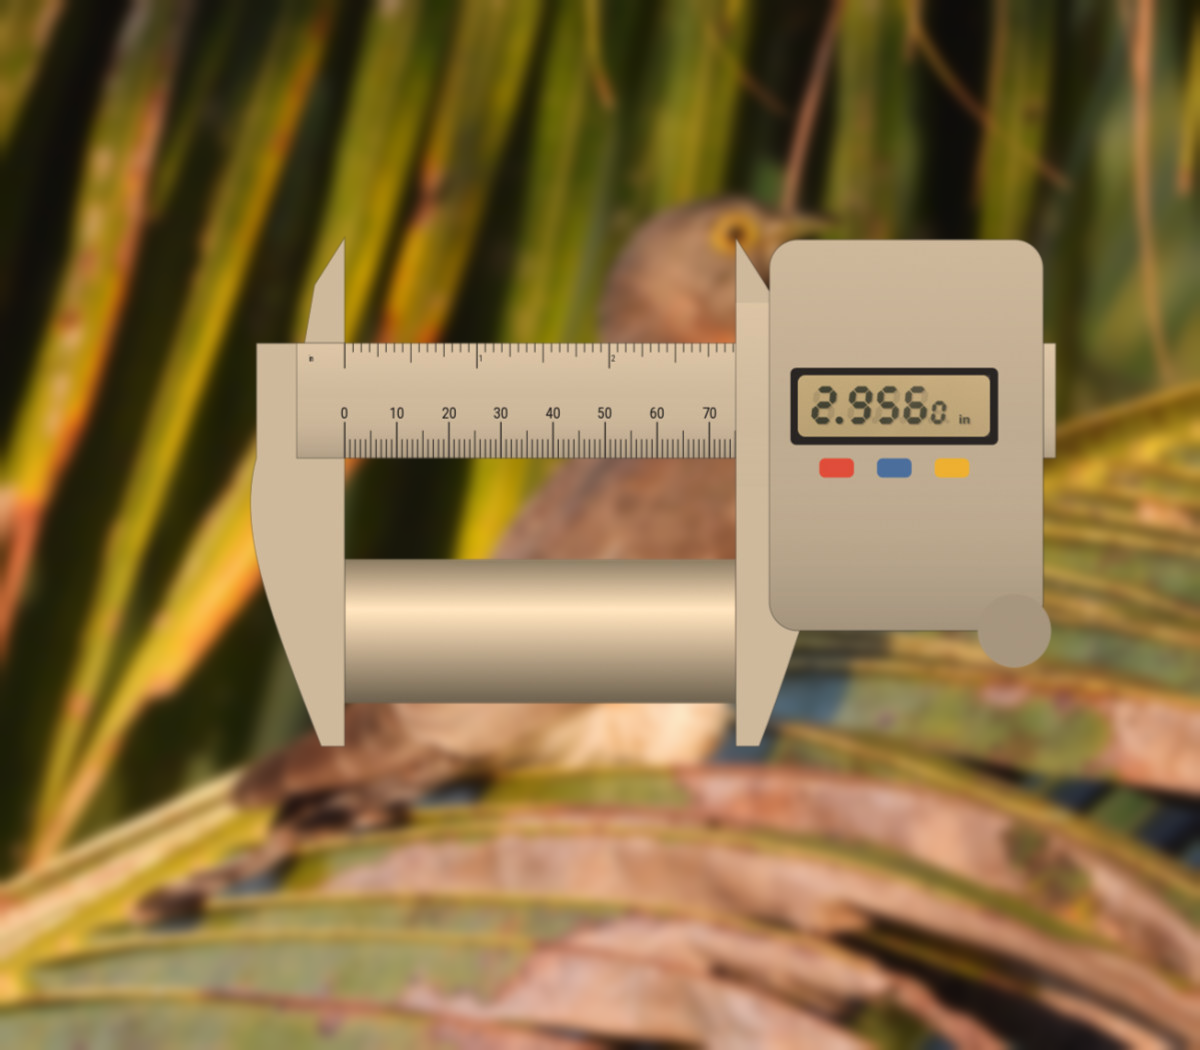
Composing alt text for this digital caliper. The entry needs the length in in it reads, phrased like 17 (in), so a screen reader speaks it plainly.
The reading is 2.9560 (in)
